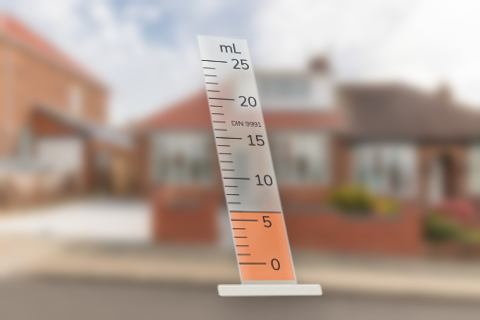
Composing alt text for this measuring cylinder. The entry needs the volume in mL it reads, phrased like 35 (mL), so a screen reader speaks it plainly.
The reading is 6 (mL)
